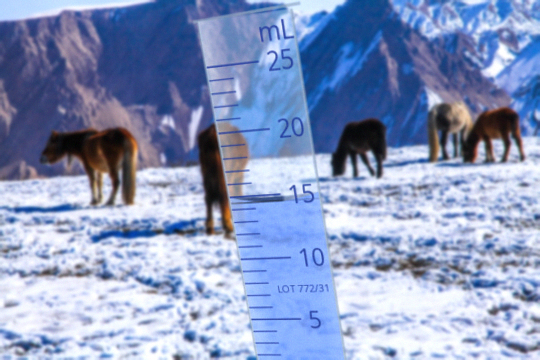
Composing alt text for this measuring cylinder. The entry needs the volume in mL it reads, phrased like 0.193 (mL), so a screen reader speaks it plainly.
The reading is 14.5 (mL)
